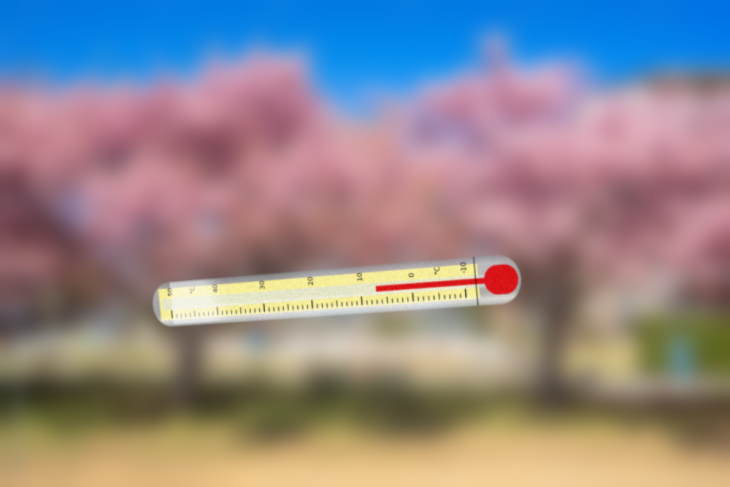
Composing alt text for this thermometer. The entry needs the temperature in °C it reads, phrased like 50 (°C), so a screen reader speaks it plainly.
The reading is 7 (°C)
